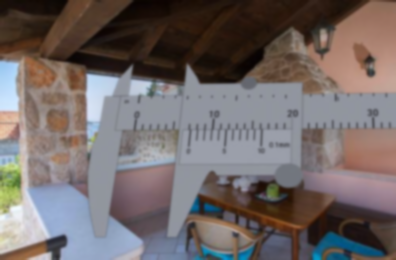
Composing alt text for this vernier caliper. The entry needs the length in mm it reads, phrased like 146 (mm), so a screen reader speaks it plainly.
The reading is 7.2 (mm)
